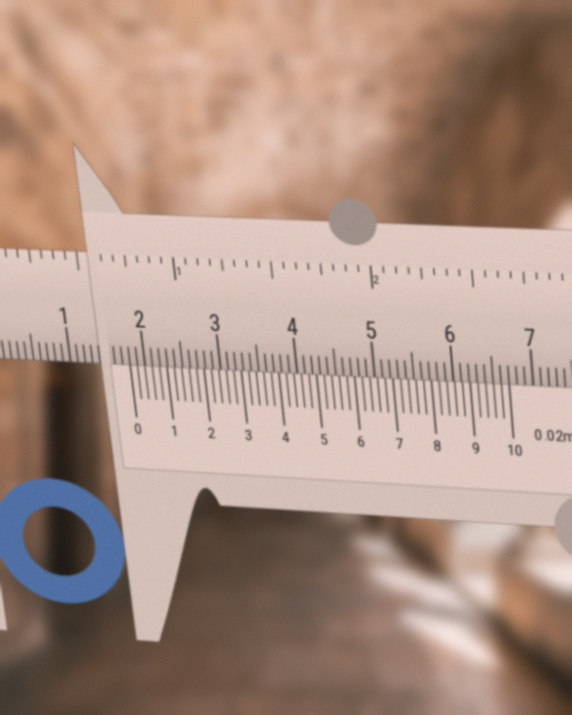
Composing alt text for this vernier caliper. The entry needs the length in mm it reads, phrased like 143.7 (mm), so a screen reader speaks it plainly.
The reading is 18.0 (mm)
